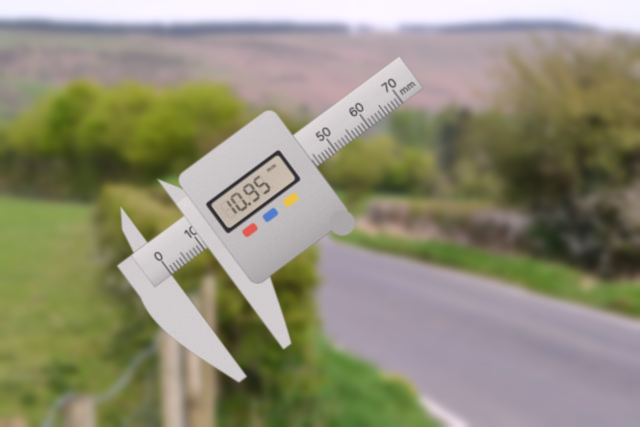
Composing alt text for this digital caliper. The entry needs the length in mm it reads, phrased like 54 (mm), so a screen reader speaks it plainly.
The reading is 10.95 (mm)
